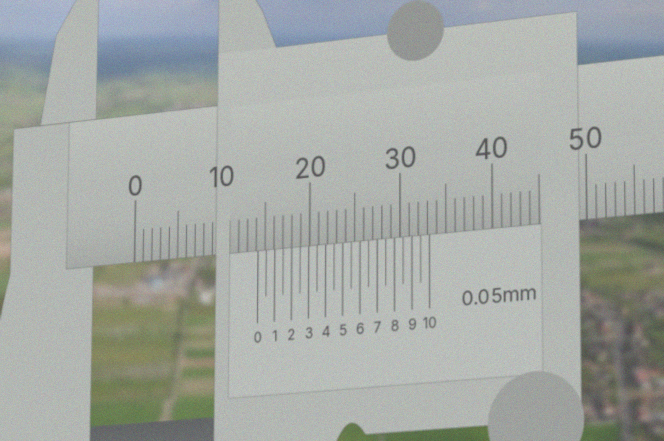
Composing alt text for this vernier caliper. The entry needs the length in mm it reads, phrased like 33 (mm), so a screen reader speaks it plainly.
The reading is 14.2 (mm)
